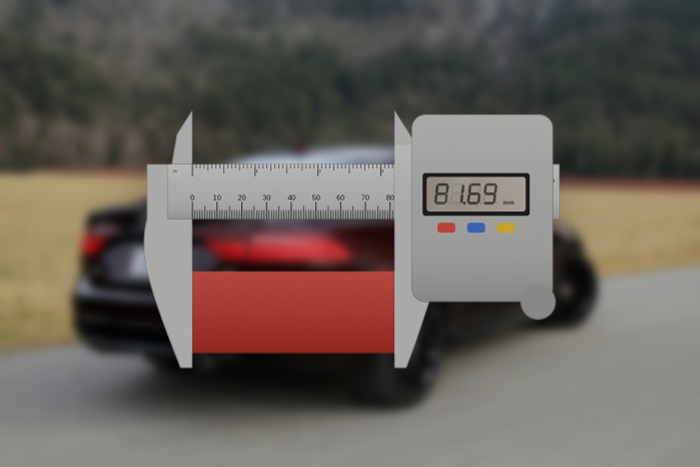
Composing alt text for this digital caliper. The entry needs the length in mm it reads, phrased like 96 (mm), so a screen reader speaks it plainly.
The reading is 81.69 (mm)
